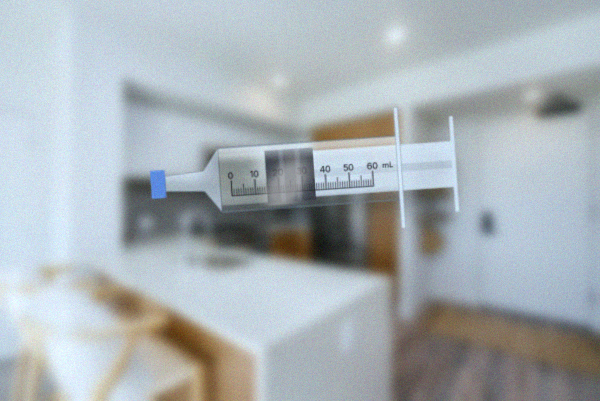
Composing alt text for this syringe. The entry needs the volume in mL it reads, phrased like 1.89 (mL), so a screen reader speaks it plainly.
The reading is 15 (mL)
